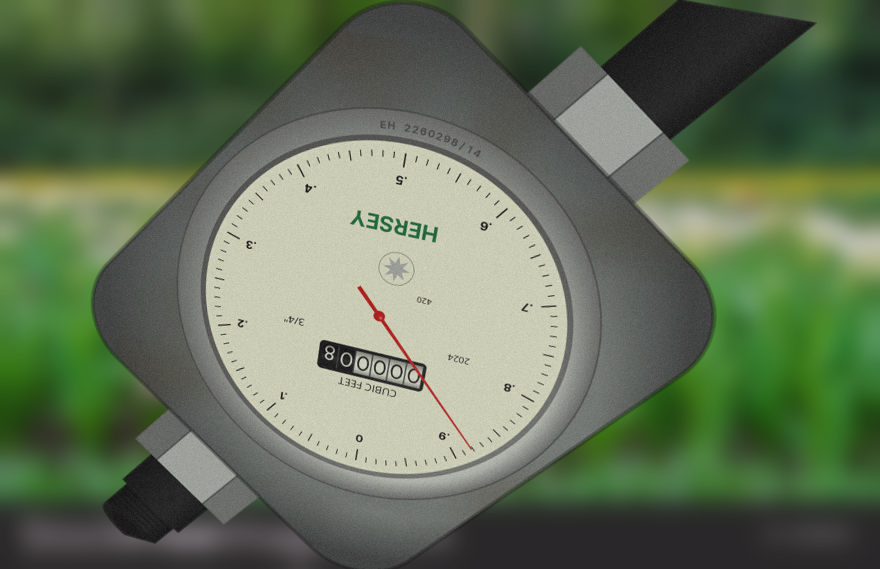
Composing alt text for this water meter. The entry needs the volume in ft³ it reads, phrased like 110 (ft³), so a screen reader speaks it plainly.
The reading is 7.88 (ft³)
